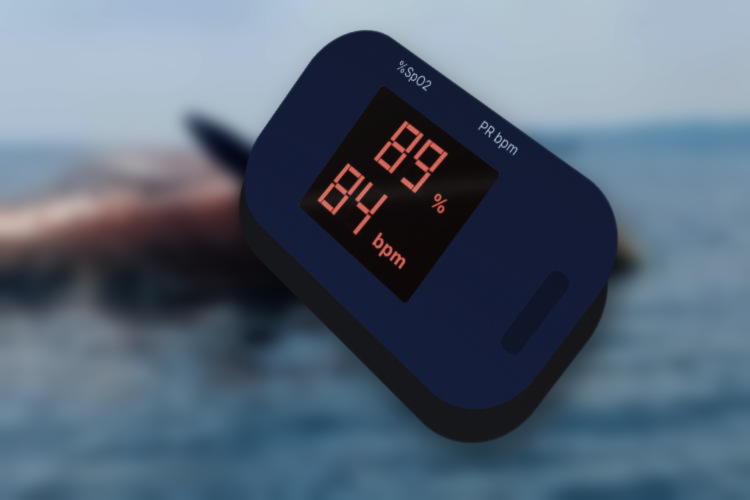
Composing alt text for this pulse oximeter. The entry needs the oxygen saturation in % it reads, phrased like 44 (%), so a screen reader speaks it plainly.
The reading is 89 (%)
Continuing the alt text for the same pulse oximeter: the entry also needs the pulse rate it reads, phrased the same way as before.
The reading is 84 (bpm)
